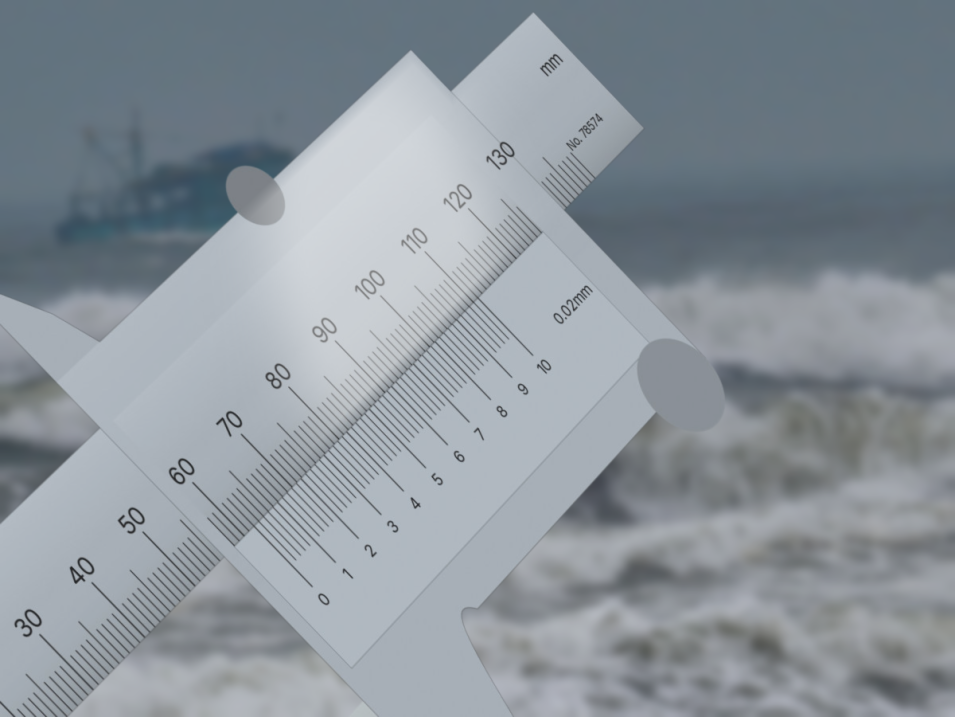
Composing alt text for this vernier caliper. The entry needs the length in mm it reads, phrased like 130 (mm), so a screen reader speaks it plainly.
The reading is 62.0 (mm)
